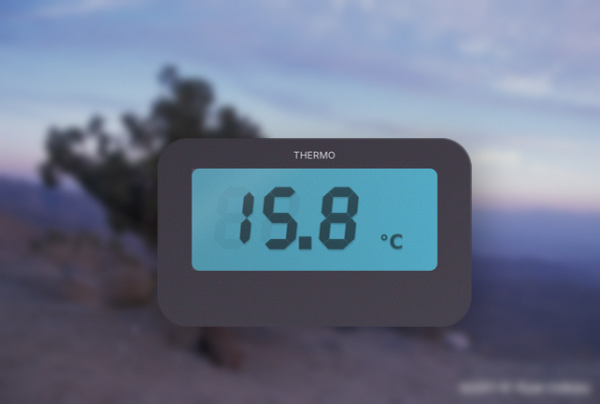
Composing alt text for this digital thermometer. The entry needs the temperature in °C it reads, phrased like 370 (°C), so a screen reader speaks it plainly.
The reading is 15.8 (°C)
